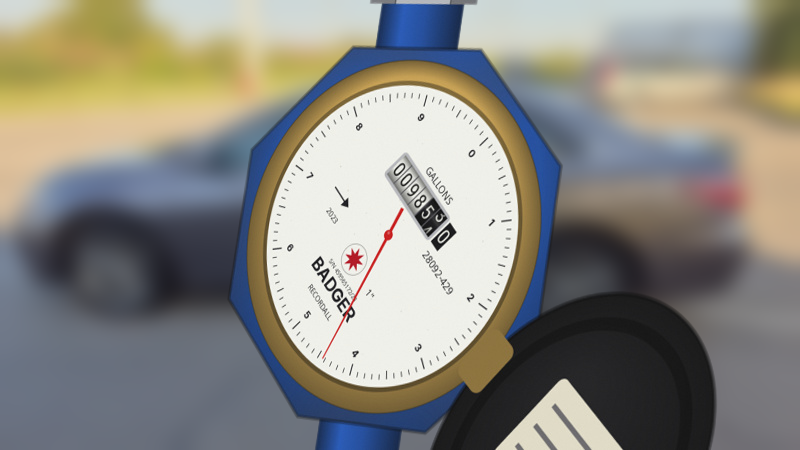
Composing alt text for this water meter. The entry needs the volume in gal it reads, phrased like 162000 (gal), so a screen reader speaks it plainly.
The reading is 98534.4 (gal)
